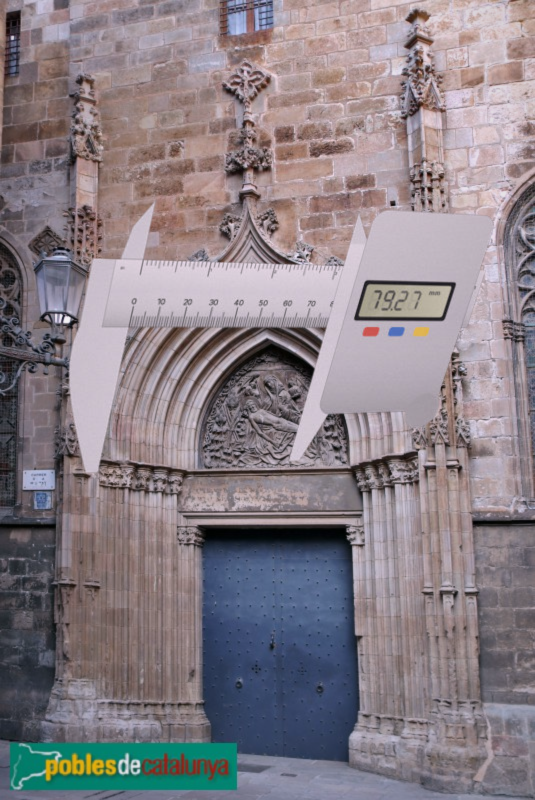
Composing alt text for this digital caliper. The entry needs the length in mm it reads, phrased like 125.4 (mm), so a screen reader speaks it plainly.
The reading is 79.27 (mm)
